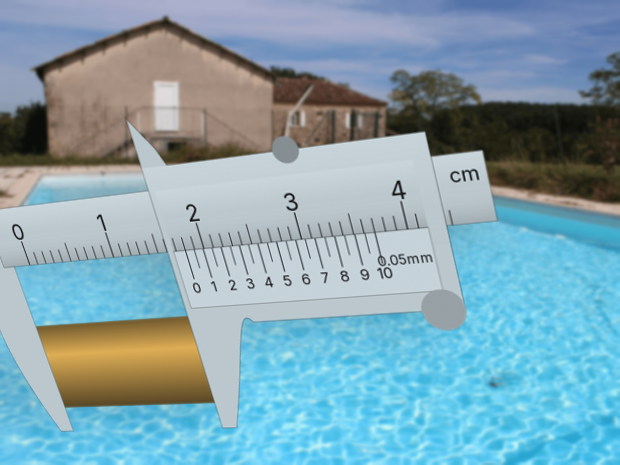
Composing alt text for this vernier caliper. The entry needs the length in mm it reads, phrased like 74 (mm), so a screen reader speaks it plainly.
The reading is 18.0 (mm)
